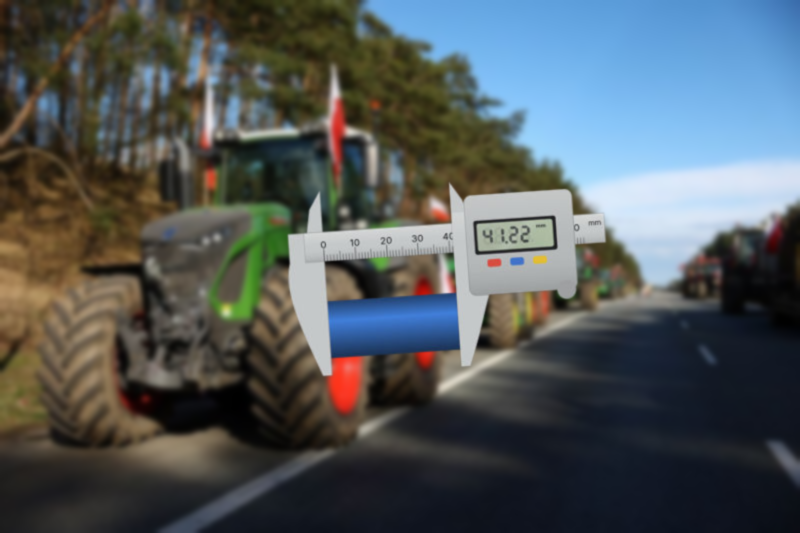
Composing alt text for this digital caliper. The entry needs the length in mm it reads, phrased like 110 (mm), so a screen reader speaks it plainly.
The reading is 41.22 (mm)
